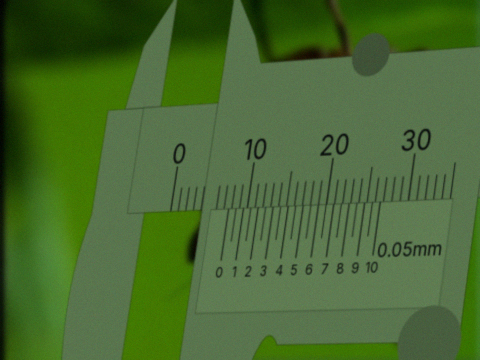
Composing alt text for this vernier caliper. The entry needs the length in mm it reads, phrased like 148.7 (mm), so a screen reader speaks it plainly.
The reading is 7.6 (mm)
